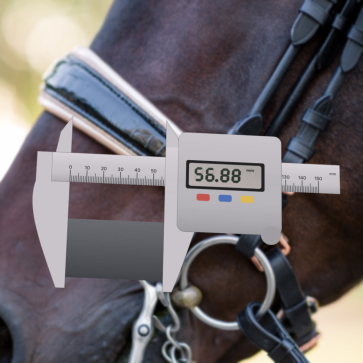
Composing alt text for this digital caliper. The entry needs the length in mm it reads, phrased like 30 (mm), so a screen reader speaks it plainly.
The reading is 56.88 (mm)
